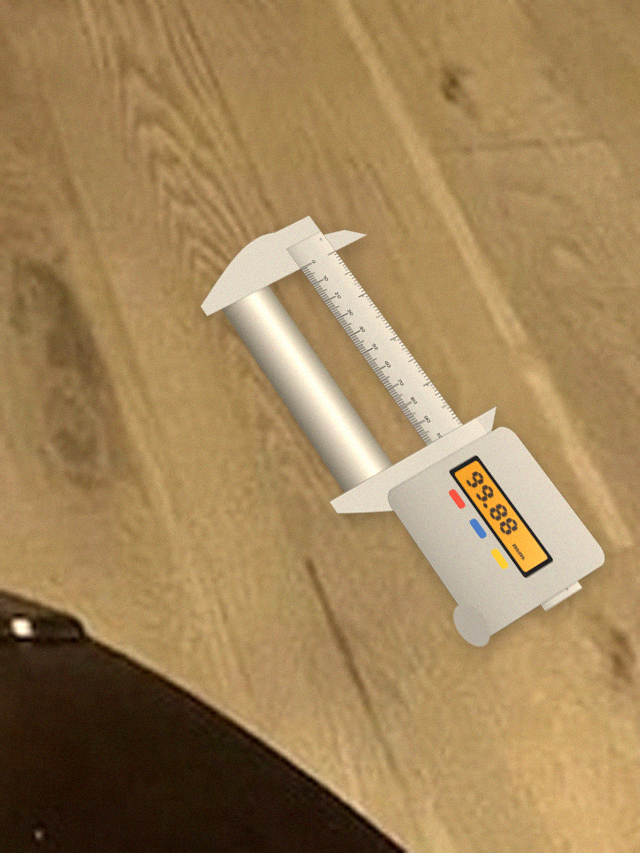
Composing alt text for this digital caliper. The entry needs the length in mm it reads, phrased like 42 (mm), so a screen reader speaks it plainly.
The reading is 99.88 (mm)
